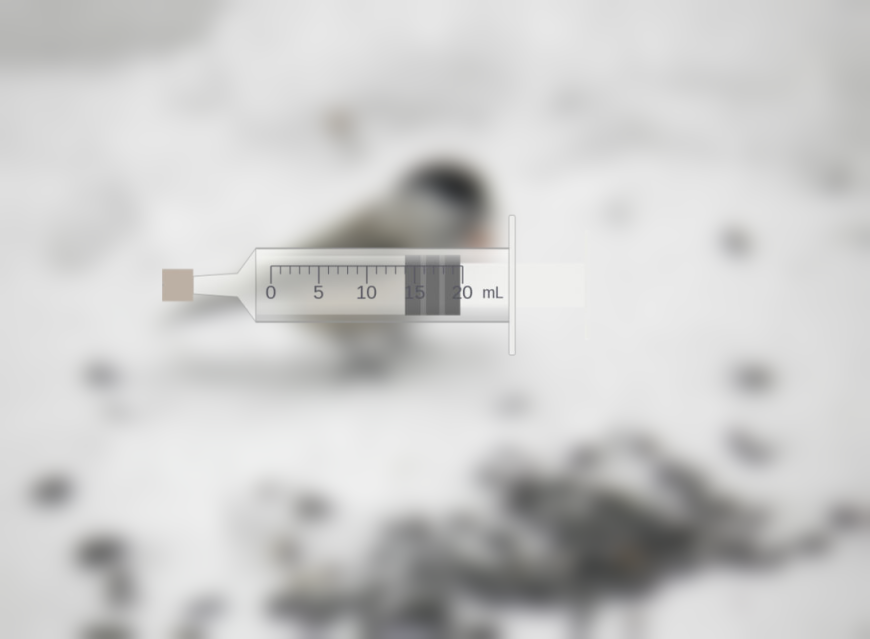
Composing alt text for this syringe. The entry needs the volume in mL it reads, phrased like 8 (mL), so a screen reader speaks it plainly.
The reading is 14 (mL)
